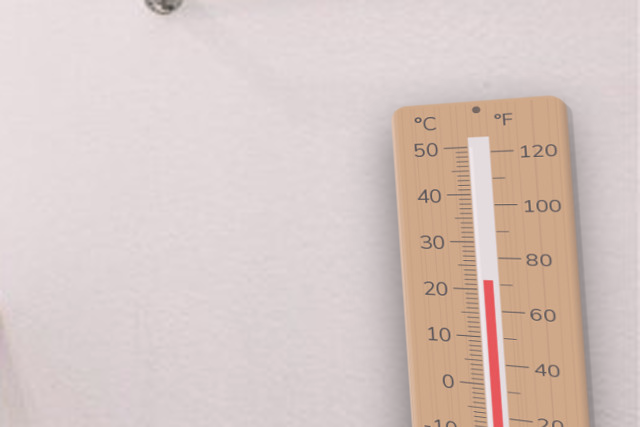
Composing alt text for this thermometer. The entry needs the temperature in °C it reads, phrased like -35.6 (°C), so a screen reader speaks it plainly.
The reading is 22 (°C)
